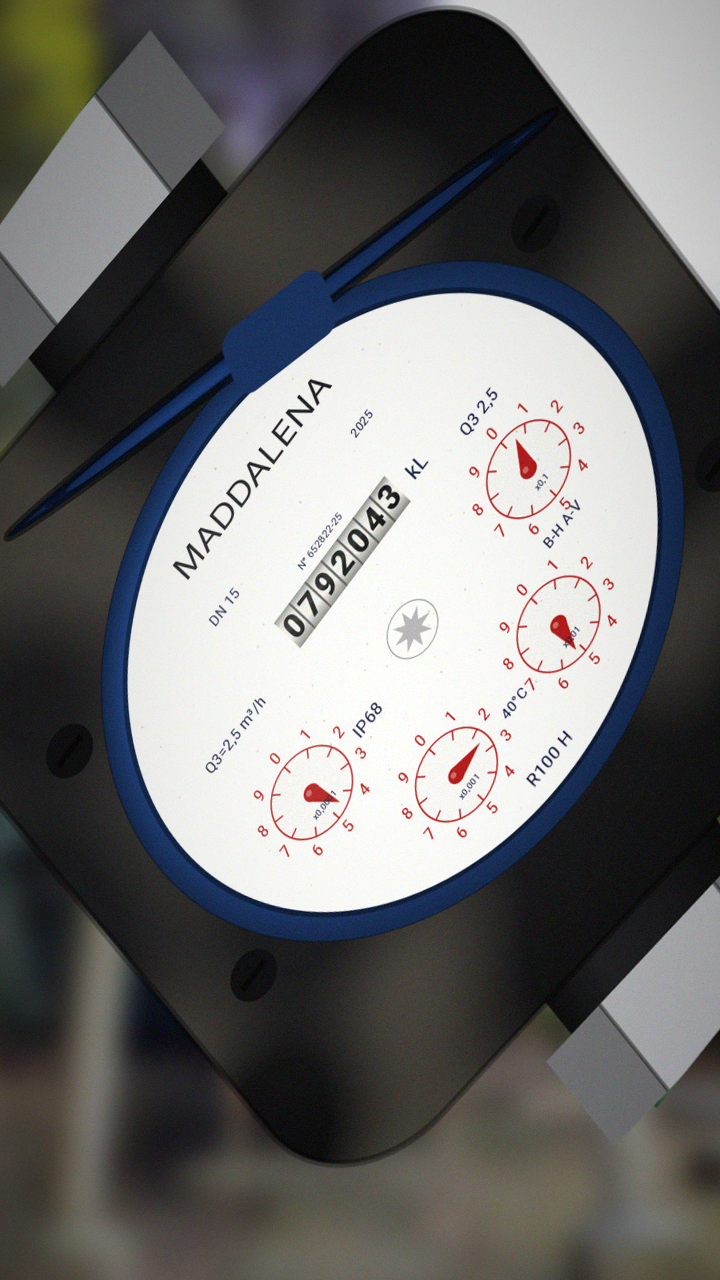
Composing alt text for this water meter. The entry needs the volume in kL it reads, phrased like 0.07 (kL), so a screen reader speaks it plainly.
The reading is 792043.0524 (kL)
